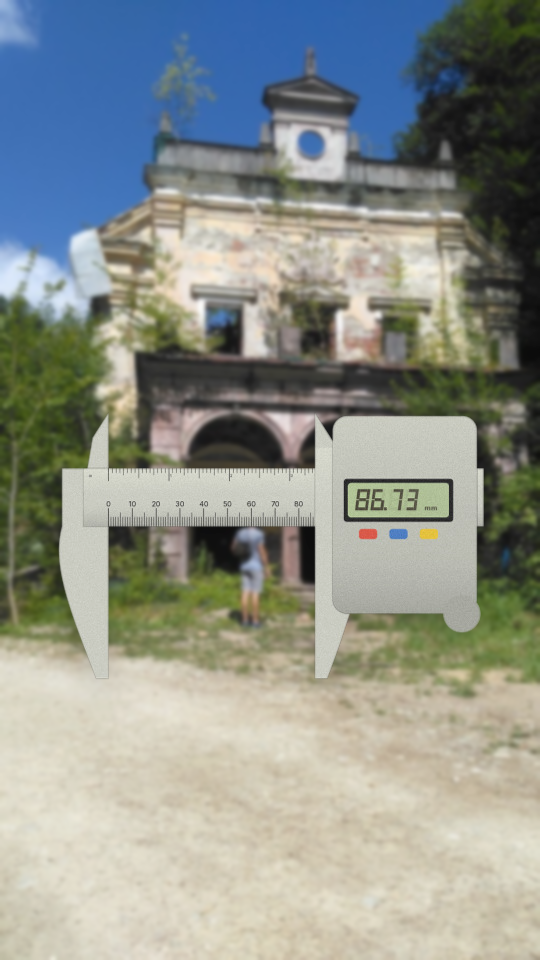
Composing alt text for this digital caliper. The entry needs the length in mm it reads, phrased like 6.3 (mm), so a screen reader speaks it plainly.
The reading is 86.73 (mm)
